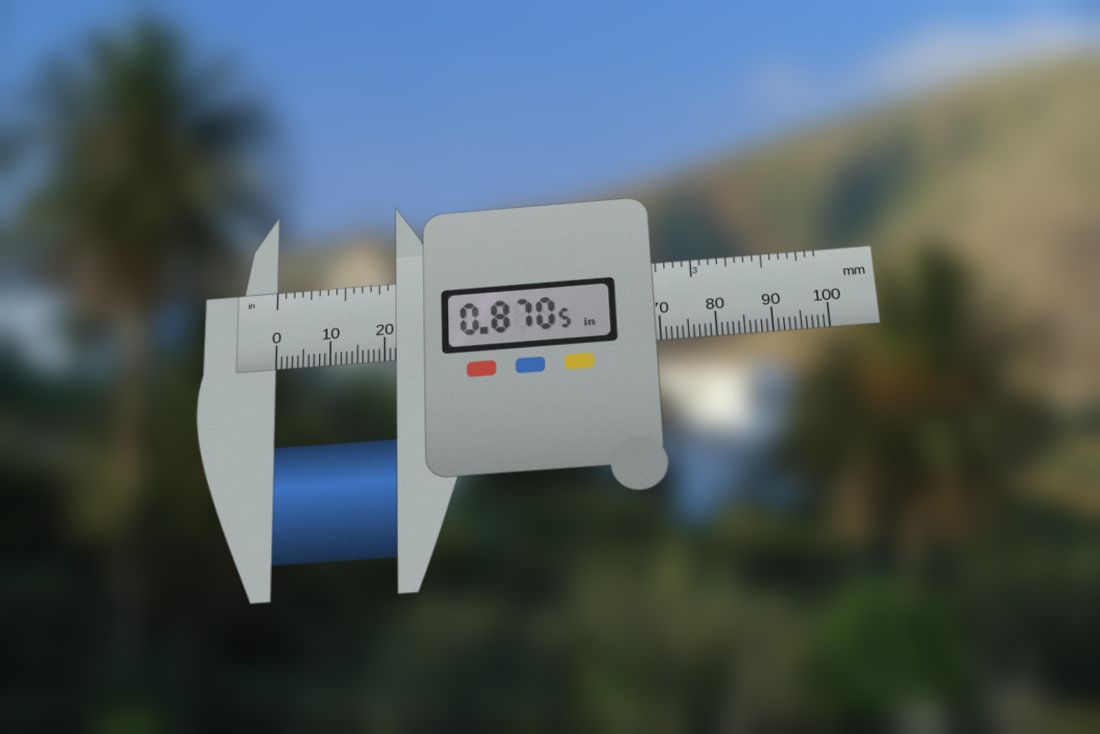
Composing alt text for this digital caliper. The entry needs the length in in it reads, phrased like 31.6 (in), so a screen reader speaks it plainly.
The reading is 0.8705 (in)
